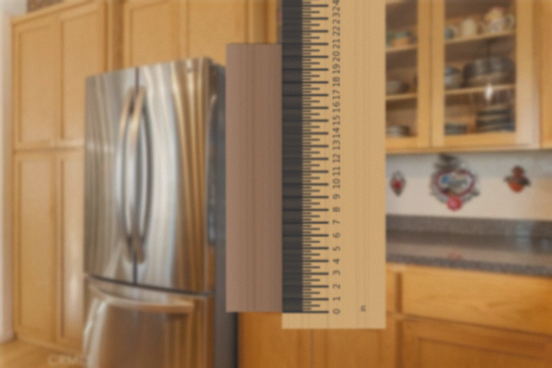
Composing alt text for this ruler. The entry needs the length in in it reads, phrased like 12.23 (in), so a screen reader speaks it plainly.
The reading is 21 (in)
